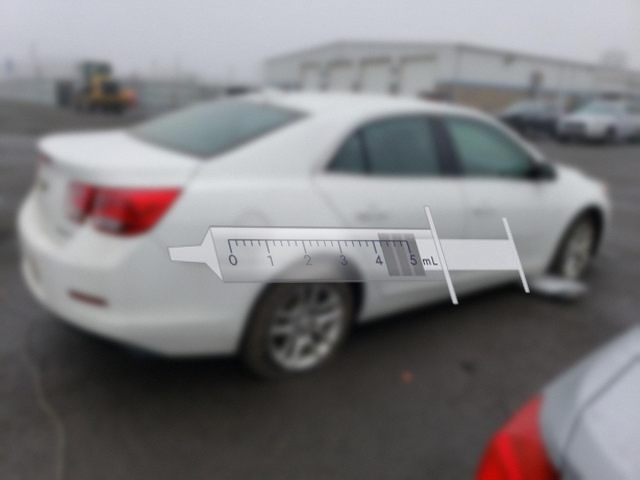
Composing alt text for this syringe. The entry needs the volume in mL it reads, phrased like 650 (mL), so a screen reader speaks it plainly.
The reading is 4.2 (mL)
